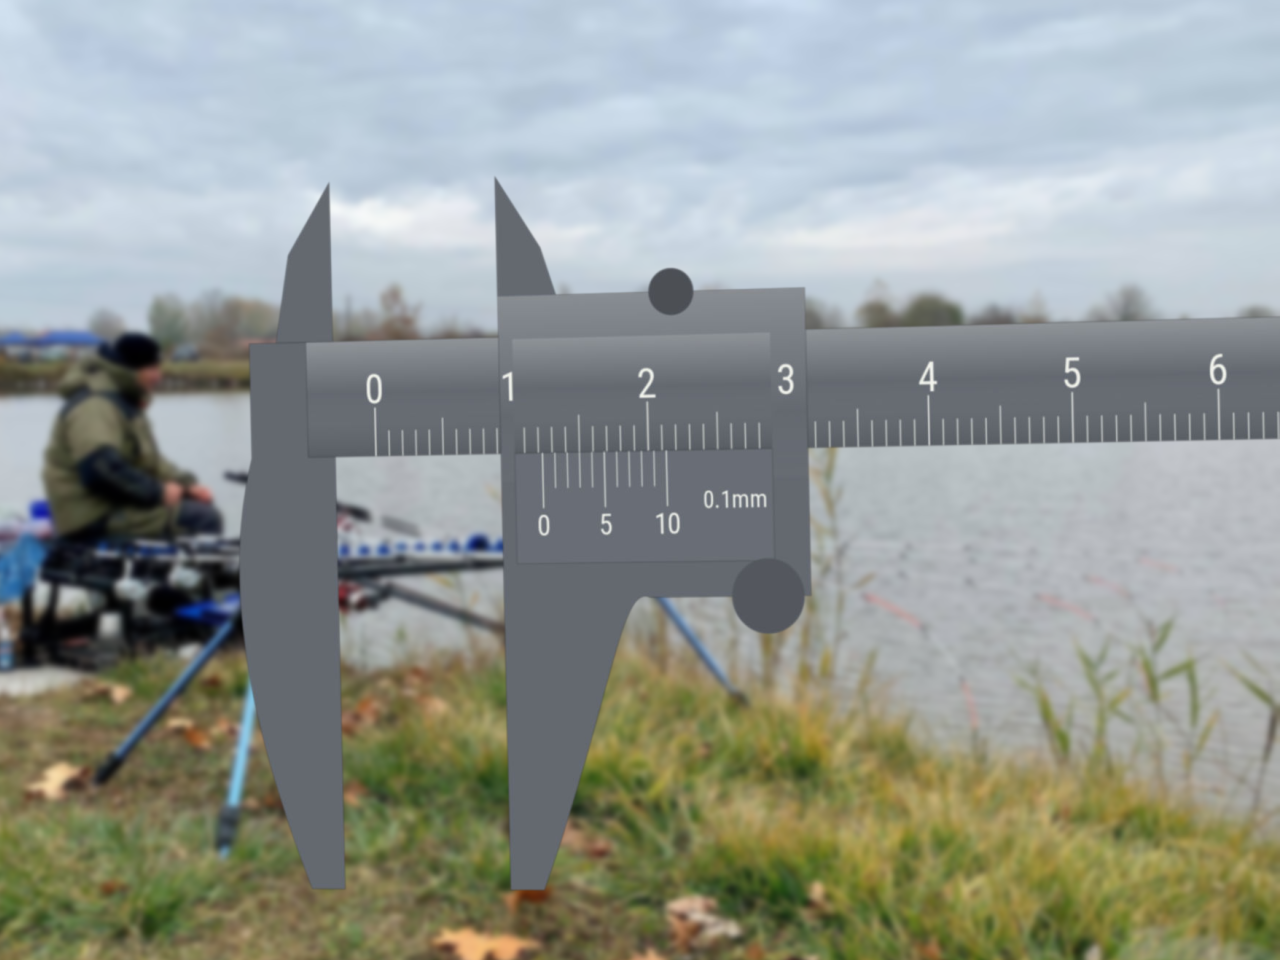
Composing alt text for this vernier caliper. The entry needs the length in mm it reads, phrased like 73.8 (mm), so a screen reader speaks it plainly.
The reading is 12.3 (mm)
